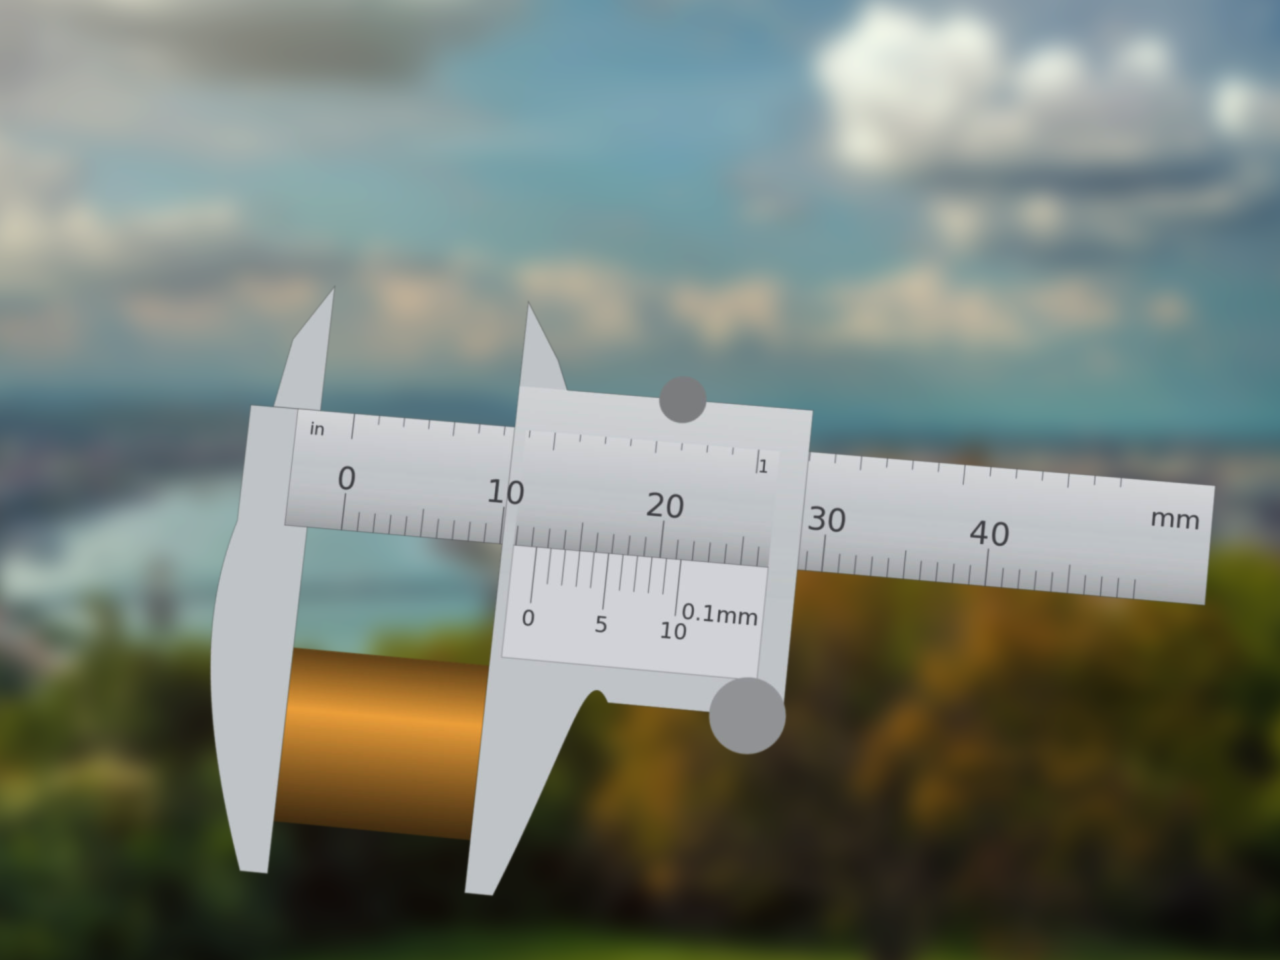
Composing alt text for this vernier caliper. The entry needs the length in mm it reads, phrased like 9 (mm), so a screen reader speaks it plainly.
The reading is 12.3 (mm)
